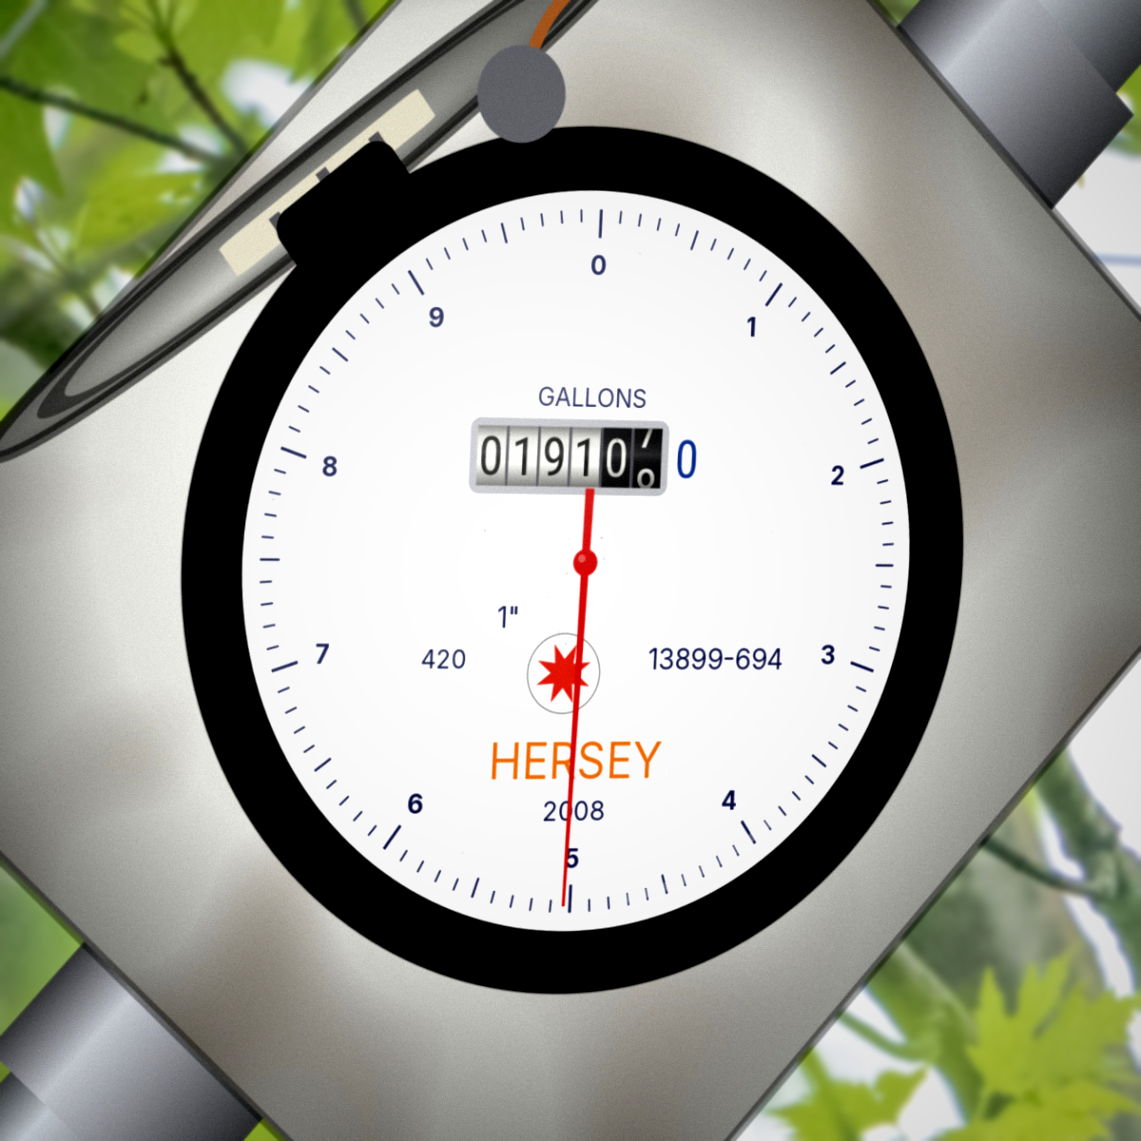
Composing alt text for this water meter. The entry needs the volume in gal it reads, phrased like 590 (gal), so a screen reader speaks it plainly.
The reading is 191075.0 (gal)
